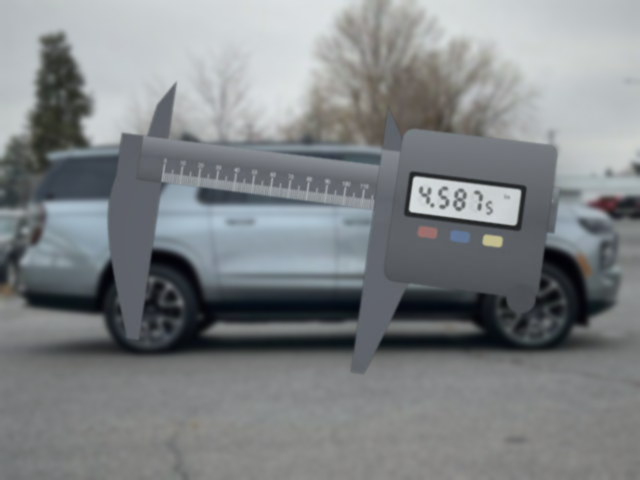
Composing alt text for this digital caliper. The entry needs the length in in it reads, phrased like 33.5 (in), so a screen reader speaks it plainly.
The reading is 4.5875 (in)
